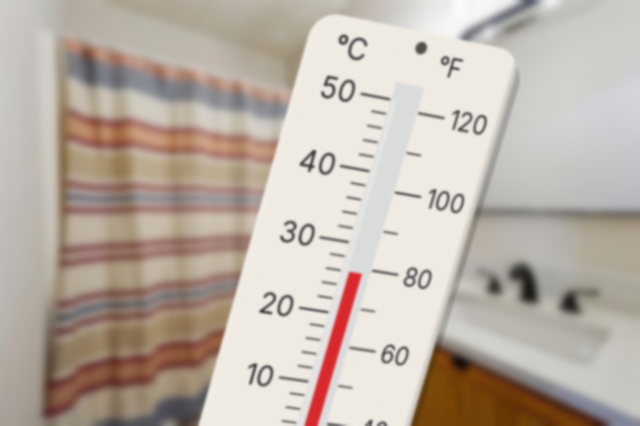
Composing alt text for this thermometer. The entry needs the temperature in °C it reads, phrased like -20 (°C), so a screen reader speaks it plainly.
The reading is 26 (°C)
